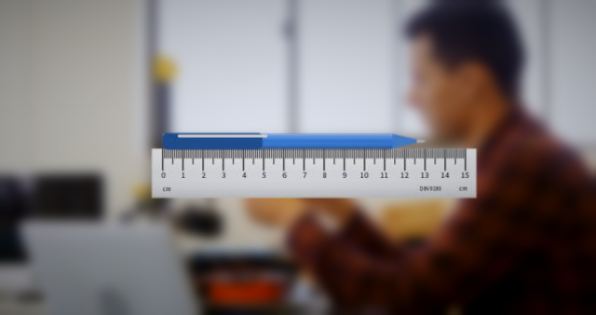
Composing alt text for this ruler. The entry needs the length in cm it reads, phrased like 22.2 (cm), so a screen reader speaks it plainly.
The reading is 13 (cm)
